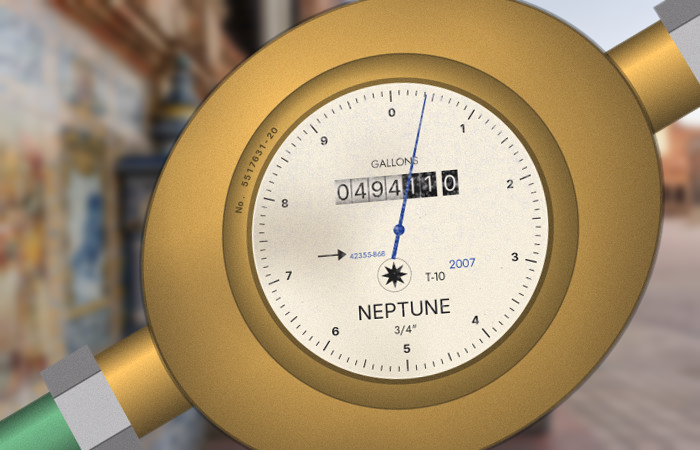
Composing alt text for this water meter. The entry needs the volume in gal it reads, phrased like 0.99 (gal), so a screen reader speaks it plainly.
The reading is 494110.4 (gal)
